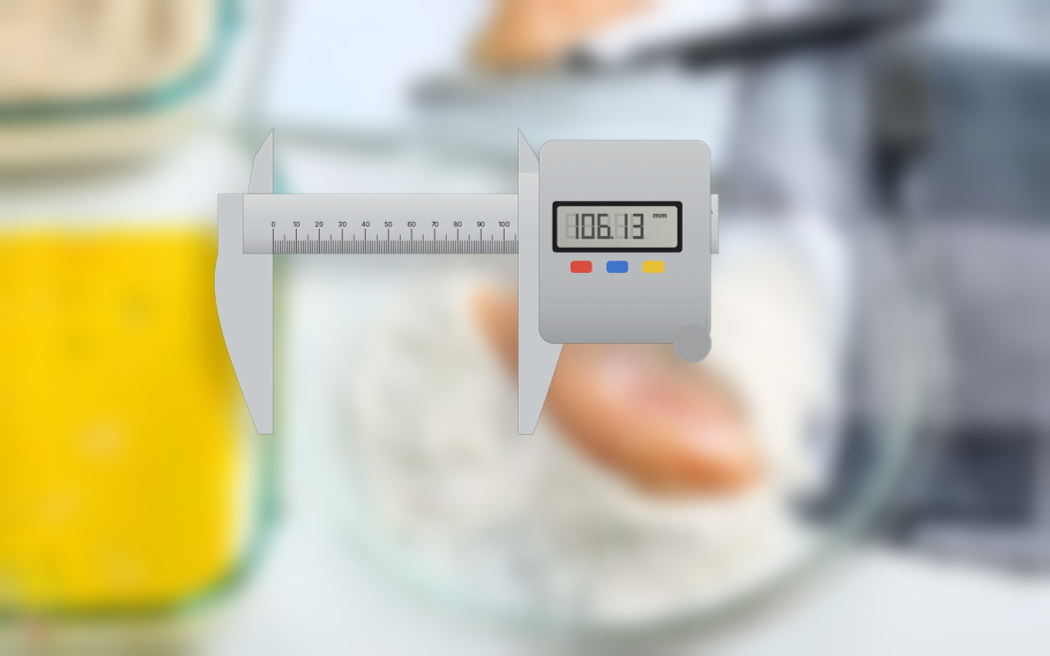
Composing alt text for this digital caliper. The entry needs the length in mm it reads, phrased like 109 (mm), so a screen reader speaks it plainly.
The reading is 106.13 (mm)
